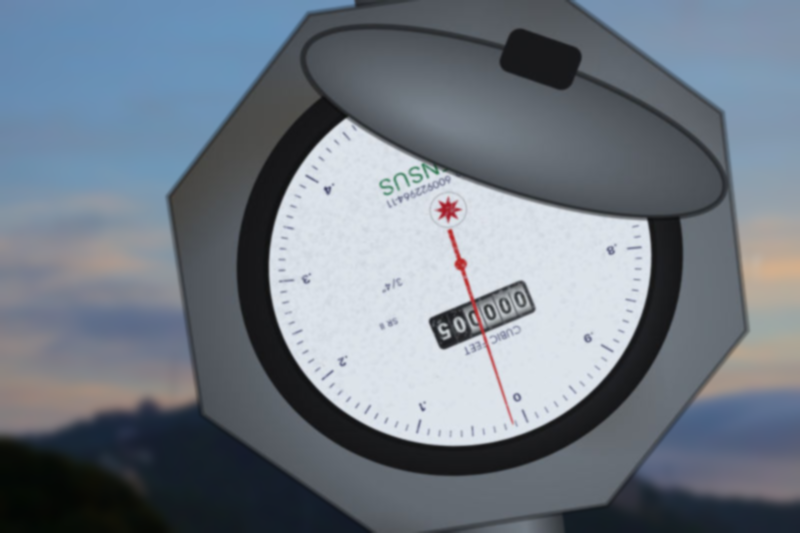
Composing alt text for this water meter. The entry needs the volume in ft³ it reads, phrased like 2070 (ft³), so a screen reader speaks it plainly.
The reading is 5.01 (ft³)
